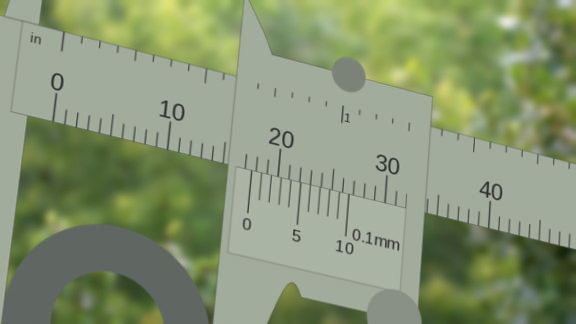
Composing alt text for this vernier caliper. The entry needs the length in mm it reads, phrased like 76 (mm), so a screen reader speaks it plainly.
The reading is 17.6 (mm)
